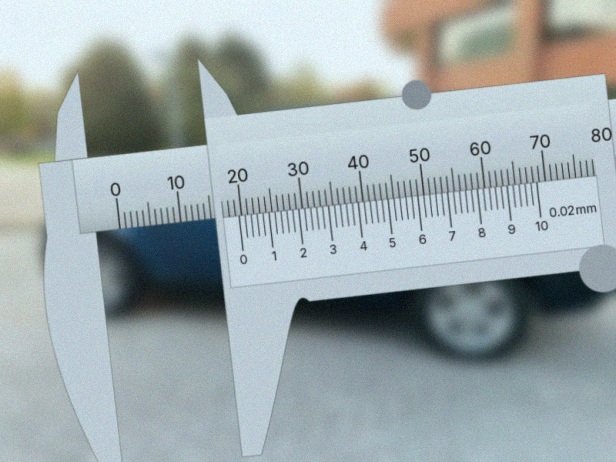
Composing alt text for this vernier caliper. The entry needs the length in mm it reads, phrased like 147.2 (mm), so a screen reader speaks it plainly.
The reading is 19.6 (mm)
